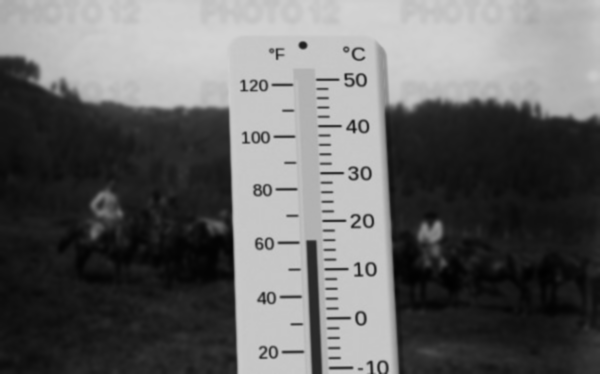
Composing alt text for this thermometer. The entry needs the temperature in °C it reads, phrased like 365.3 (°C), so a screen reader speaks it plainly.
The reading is 16 (°C)
